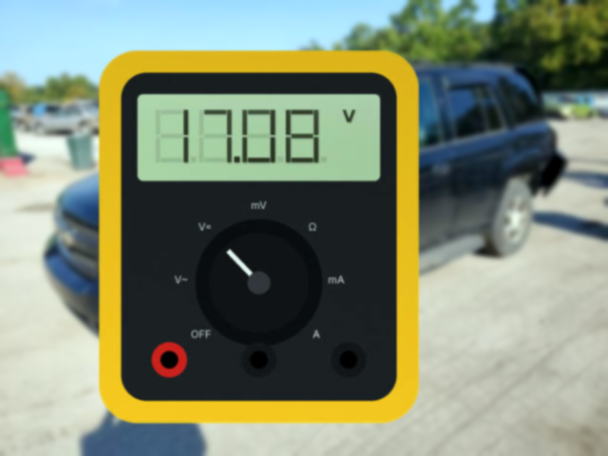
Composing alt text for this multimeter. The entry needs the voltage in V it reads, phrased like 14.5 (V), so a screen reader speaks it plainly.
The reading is 17.08 (V)
